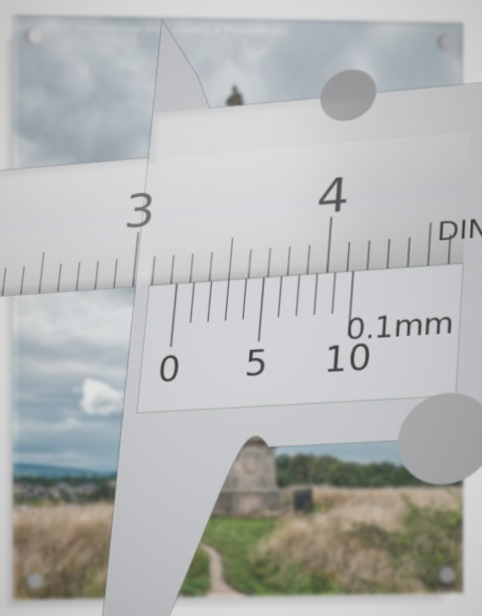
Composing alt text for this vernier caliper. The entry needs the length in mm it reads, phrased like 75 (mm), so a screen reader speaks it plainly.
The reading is 32.3 (mm)
